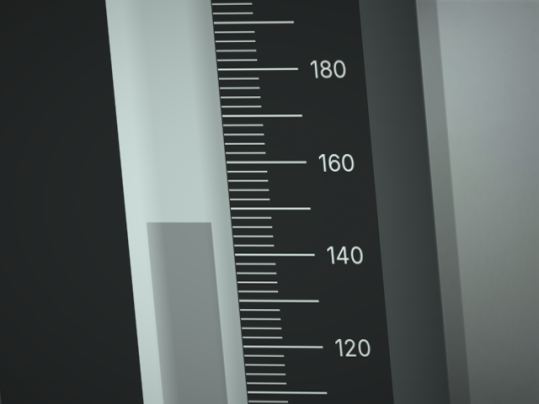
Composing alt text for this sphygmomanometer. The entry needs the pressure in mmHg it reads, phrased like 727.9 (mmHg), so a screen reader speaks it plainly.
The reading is 147 (mmHg)
